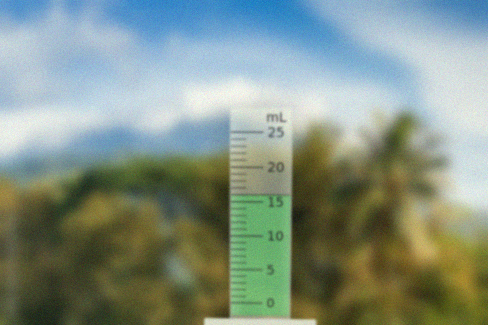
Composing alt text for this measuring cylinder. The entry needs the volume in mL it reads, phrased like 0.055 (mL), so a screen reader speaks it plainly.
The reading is 16 (mL)
